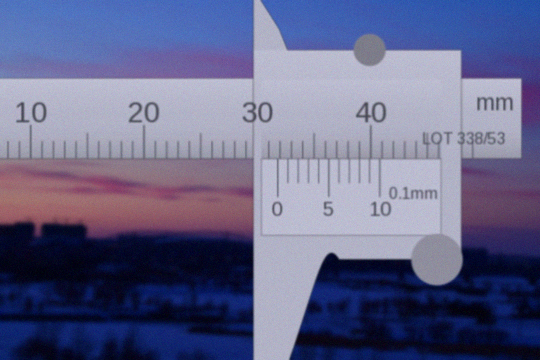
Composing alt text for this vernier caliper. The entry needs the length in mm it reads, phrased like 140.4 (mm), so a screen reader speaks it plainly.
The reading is 31.8 (mm)
